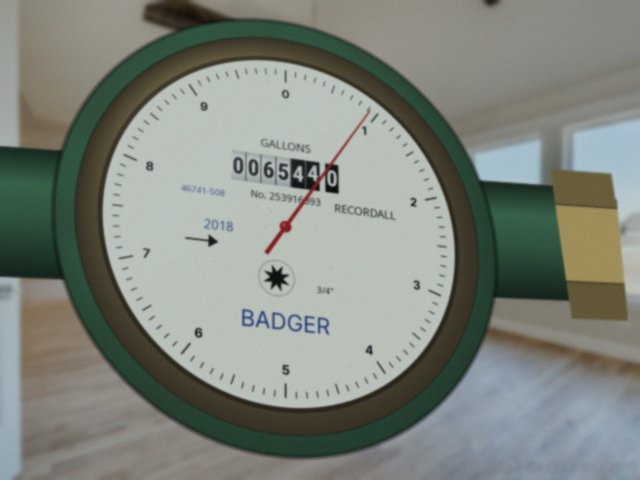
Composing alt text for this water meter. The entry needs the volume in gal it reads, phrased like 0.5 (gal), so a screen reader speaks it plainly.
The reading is 65440.9 (gal)
